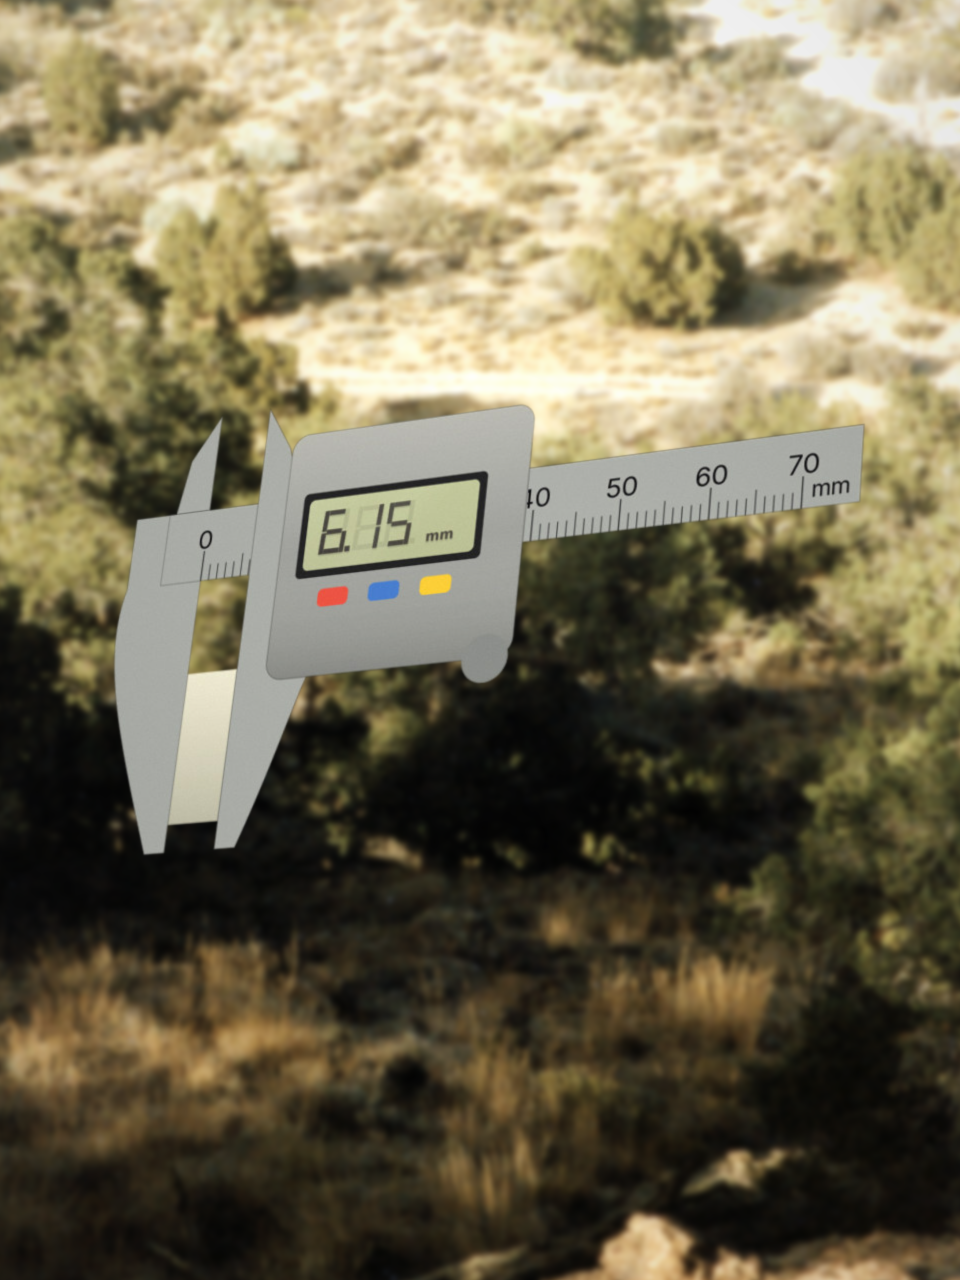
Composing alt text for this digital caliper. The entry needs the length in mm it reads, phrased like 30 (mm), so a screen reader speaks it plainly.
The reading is 6.15 (mm)
